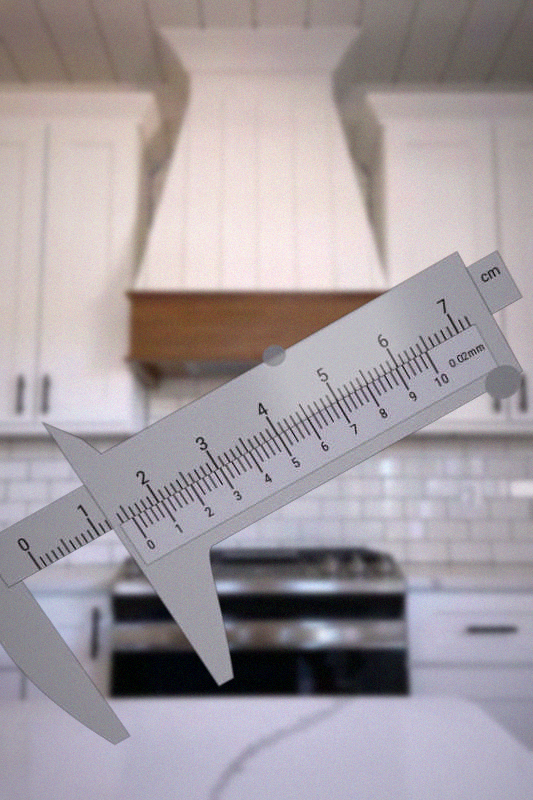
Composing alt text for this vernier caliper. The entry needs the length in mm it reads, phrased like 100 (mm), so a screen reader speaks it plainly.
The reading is 15.6 (mm)
